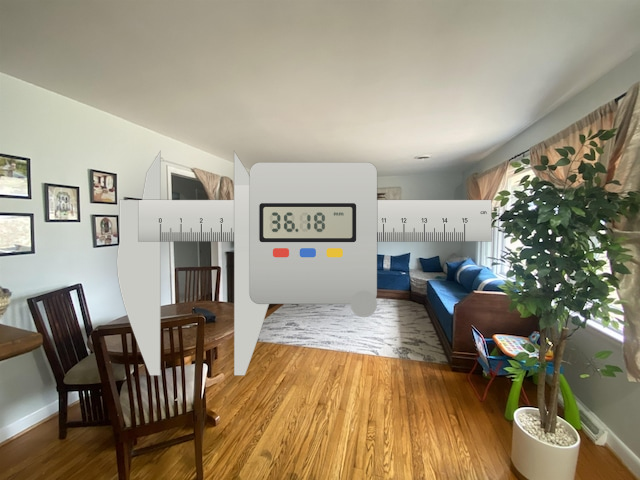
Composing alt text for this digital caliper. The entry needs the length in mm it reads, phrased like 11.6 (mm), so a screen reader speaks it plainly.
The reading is 36.18 (mm)
